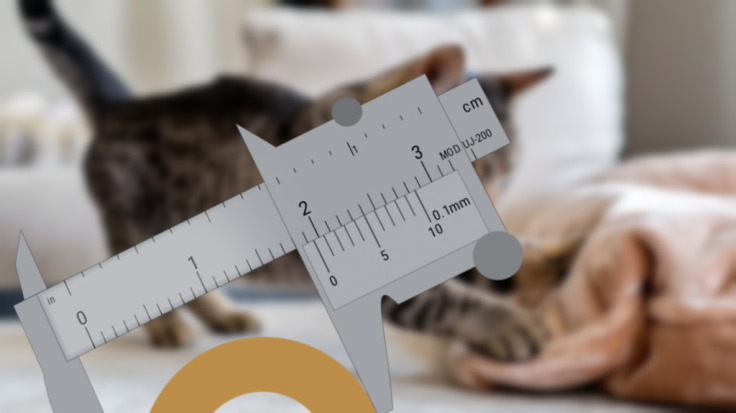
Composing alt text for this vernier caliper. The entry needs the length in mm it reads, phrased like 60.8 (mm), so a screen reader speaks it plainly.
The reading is 19.5 (mm)
